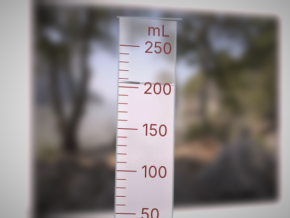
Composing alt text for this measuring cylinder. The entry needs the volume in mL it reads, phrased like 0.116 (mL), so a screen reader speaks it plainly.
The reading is 205 (mL)
